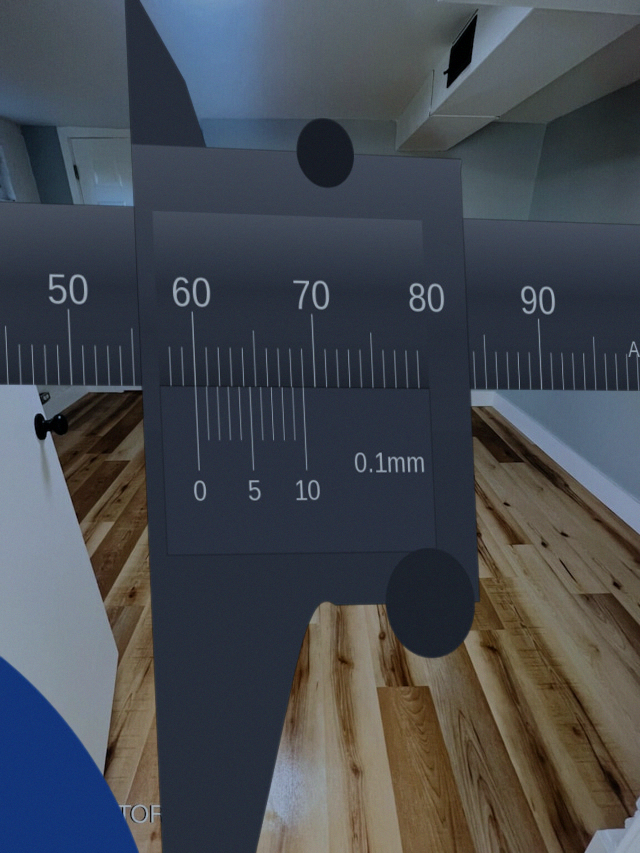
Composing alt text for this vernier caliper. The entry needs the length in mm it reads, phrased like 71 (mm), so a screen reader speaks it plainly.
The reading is 60.0 (mm)
